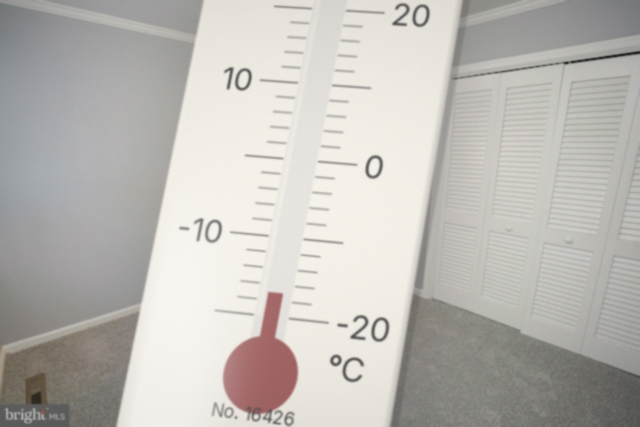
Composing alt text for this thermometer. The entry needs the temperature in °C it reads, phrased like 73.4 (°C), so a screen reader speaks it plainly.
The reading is -17 (°C)
